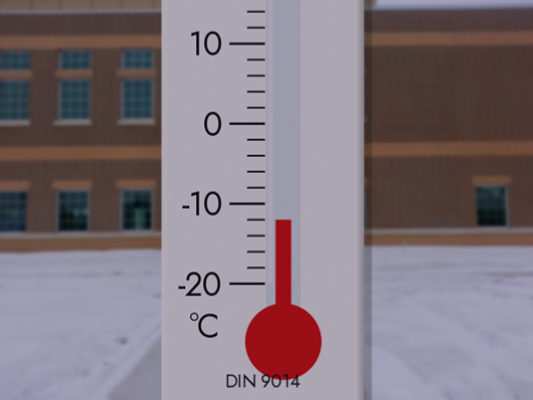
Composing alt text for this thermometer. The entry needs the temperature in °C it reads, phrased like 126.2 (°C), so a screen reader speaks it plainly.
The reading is -12 (°C)
